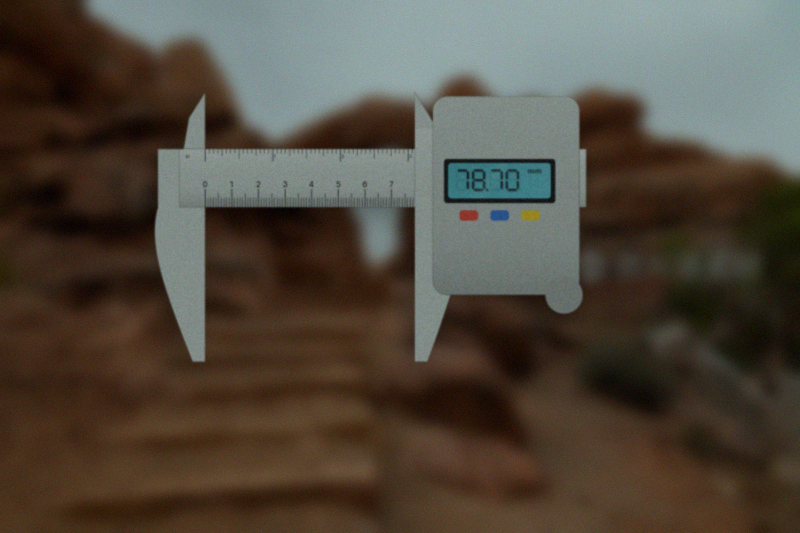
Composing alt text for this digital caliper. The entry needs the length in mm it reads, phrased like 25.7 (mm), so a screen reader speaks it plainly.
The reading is 78.70 (mm)
